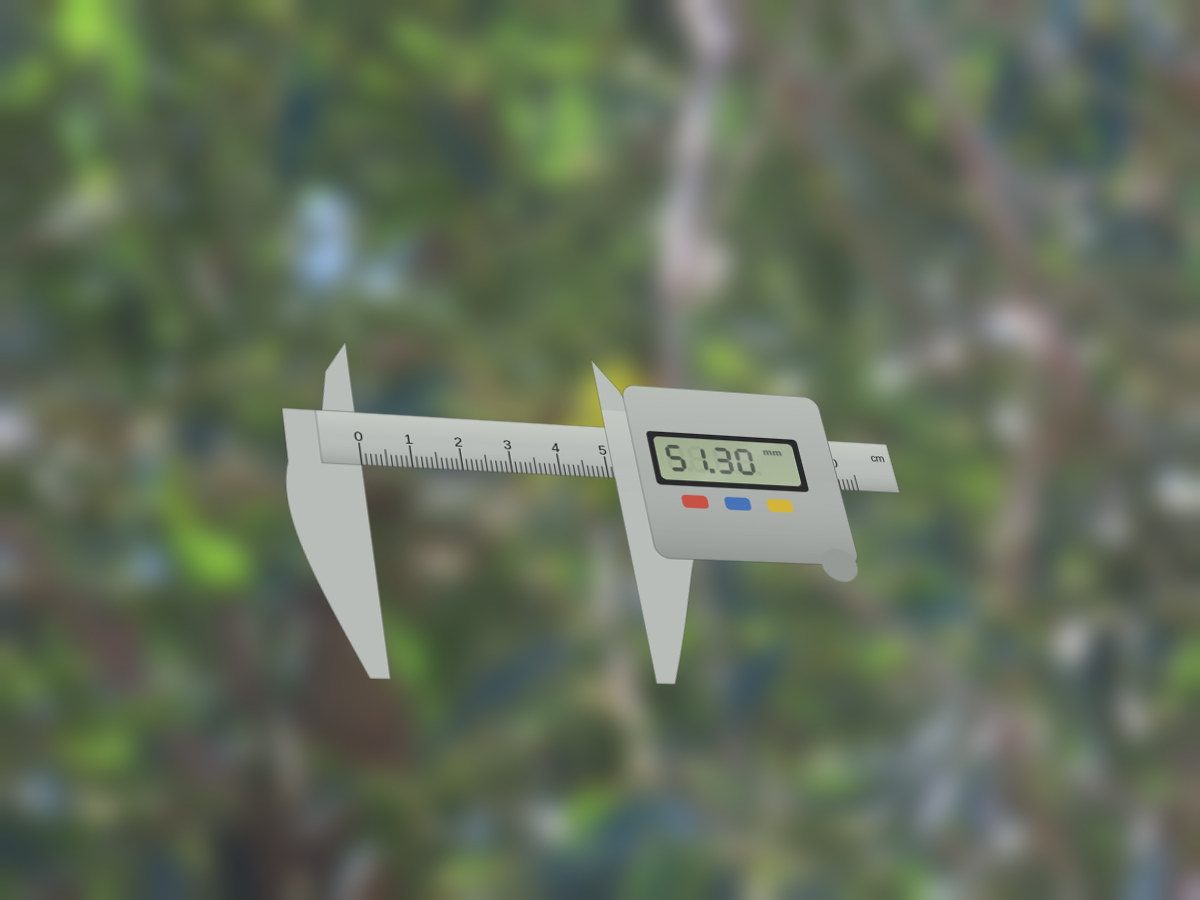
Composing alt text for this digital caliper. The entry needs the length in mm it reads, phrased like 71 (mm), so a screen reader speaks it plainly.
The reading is 51.30 (mm)
